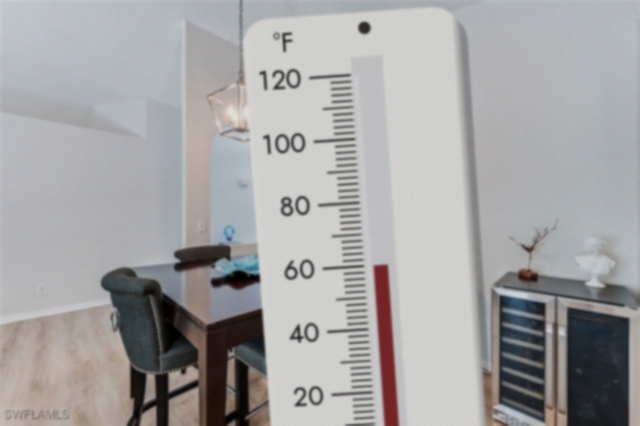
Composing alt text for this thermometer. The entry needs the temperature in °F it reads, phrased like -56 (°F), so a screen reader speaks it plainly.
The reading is 60 (°F)
